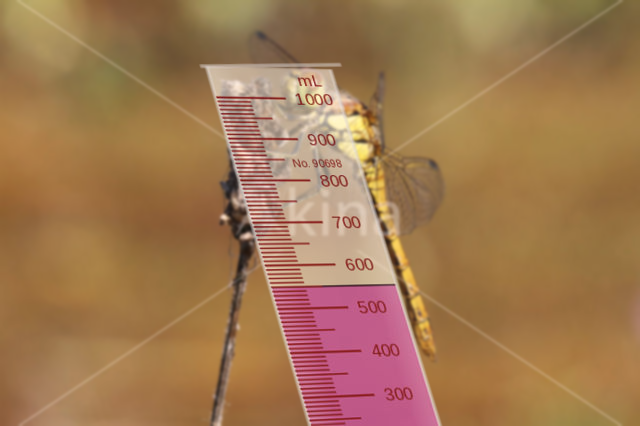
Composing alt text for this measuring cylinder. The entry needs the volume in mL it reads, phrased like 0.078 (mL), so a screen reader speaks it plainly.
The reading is 550 (mL)
